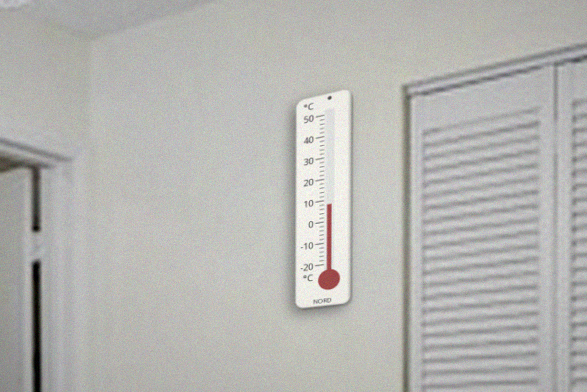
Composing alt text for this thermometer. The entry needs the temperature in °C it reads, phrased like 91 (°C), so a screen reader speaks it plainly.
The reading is 8 (°C)
